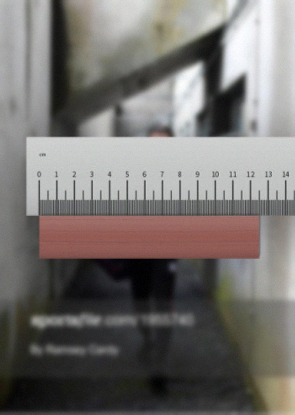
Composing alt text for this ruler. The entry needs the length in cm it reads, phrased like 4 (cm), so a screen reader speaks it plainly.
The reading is 12.5 (cm)
